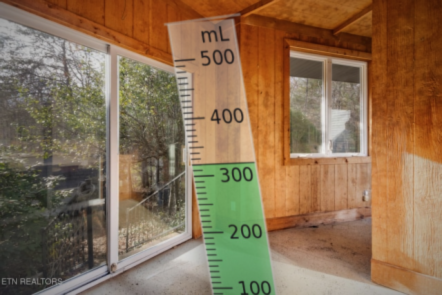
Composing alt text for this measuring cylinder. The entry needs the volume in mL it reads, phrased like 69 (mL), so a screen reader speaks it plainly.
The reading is 320 (mL)
